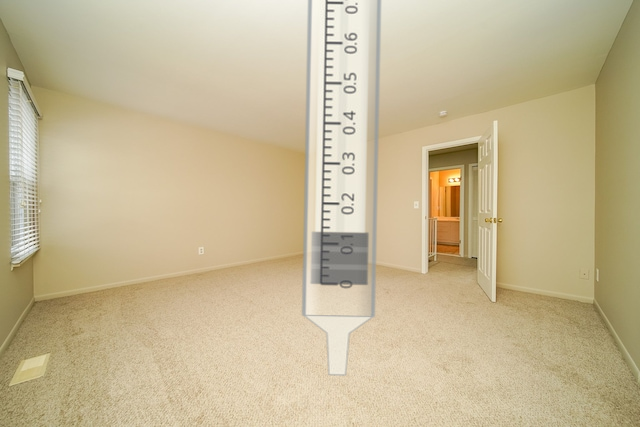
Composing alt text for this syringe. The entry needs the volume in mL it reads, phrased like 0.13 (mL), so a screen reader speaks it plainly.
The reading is 0 (mL)
